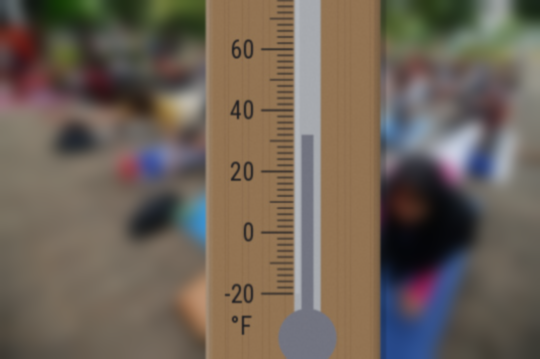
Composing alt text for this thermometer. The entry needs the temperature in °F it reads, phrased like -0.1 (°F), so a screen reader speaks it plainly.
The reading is 32 (°F)
